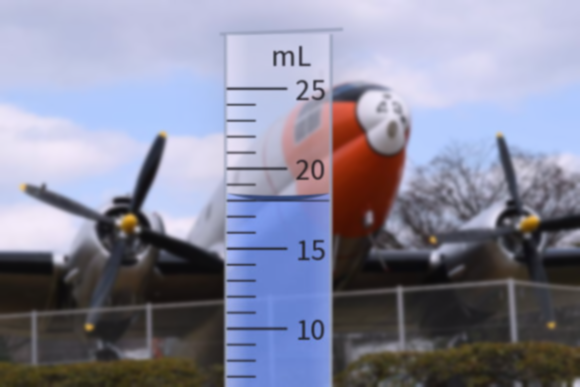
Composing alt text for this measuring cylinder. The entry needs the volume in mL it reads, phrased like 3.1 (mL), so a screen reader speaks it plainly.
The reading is 18 (mL)
